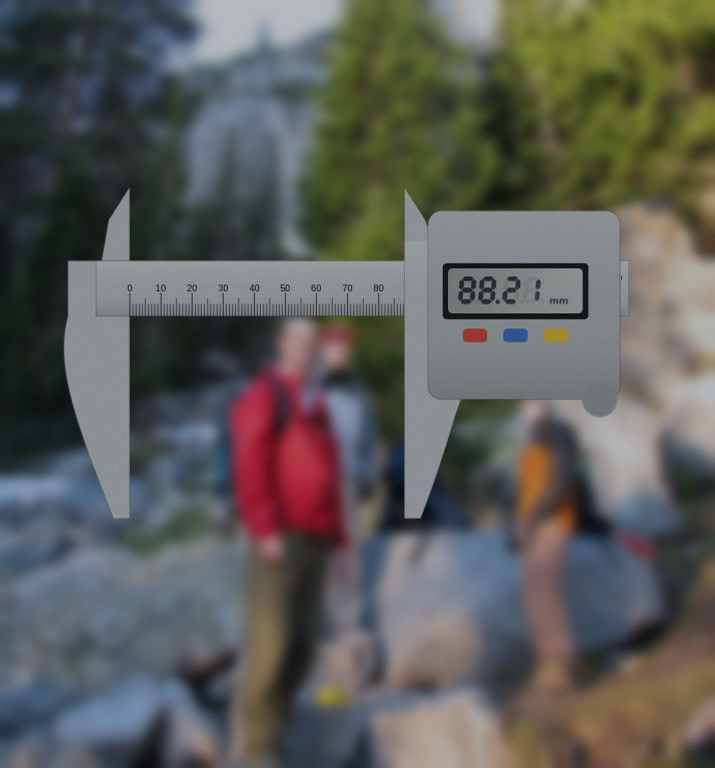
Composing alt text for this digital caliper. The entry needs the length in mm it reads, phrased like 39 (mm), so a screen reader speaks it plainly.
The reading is 88.21 (mm)
